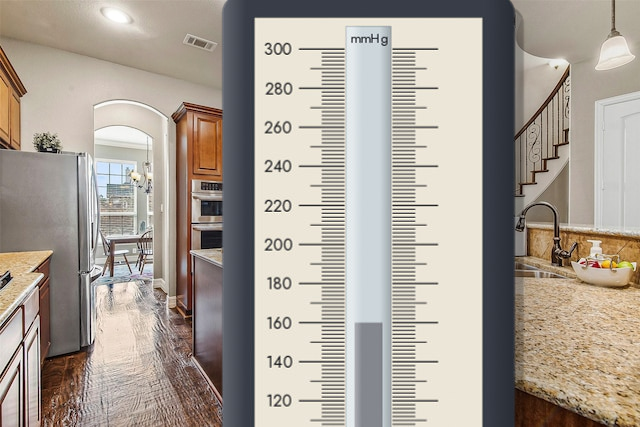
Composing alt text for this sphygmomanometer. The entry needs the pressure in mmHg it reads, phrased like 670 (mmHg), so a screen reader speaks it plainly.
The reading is 160 (mmHg)
